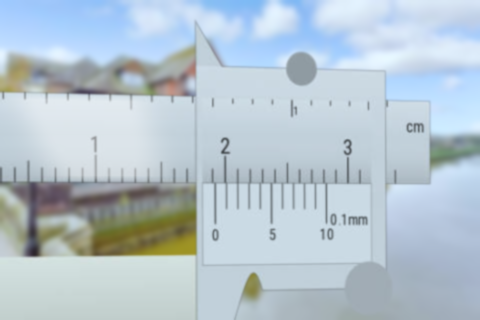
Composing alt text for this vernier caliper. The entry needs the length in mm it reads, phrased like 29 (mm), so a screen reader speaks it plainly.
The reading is 19.2 (mm)
